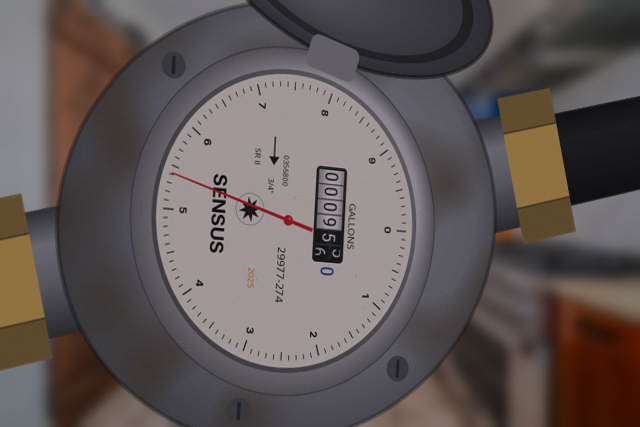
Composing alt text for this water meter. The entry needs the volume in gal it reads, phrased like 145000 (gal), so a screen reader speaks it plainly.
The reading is 9555.4 (gal)
